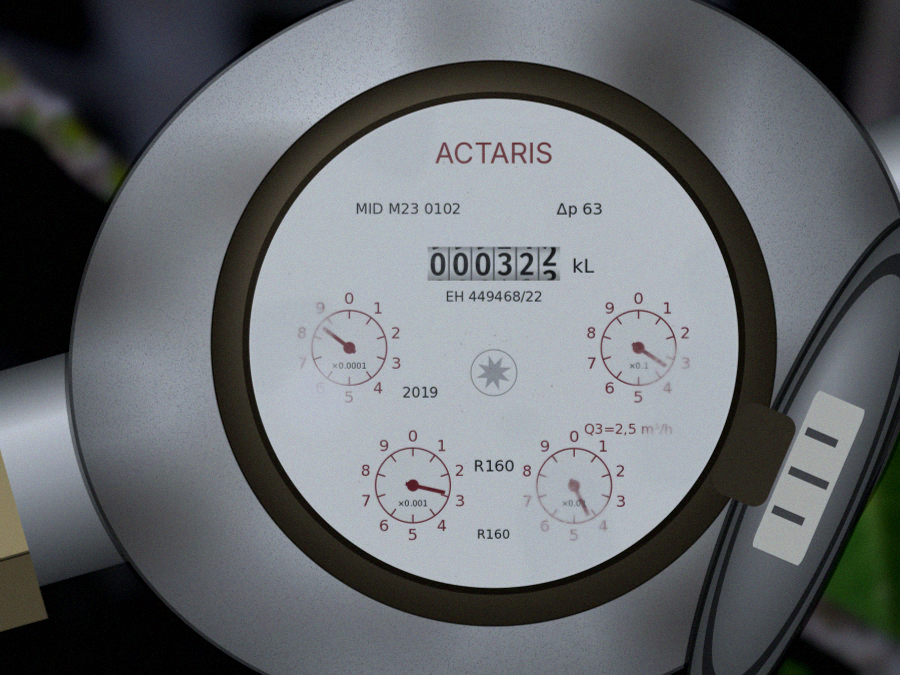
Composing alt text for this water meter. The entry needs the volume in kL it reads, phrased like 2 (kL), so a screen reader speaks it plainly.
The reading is 322.3428 (kL)
